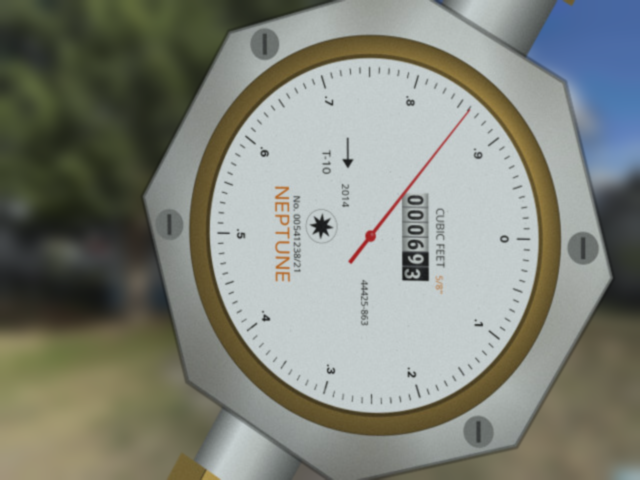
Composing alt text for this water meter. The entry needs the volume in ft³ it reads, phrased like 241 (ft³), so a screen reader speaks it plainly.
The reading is 692.86 (ft³)
